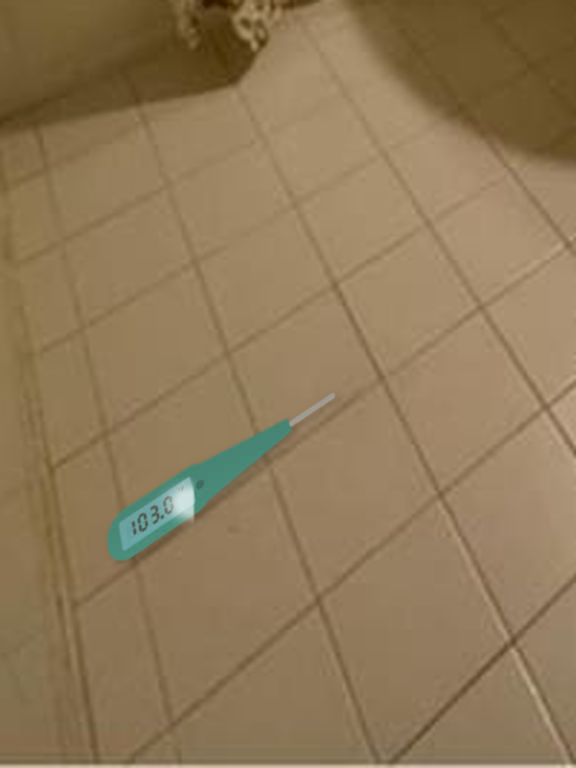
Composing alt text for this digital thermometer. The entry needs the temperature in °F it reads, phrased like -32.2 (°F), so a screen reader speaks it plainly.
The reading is 103.0 (°F)
